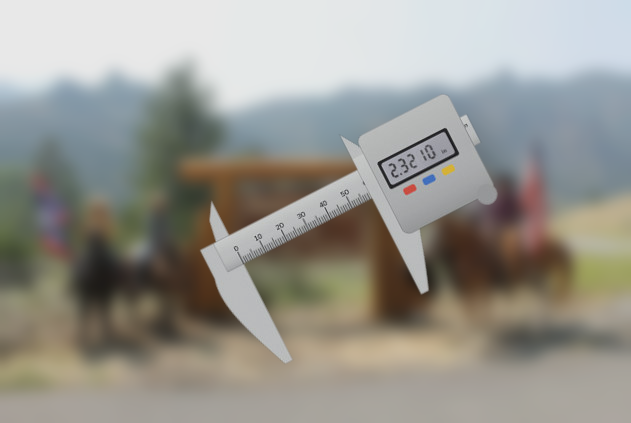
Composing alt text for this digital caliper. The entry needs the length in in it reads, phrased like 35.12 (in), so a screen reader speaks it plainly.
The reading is 2.3210 (in)
